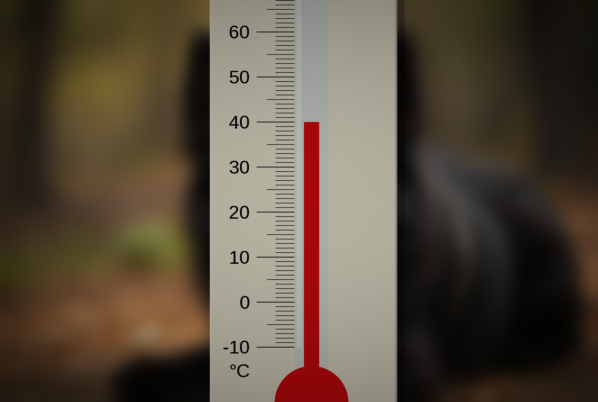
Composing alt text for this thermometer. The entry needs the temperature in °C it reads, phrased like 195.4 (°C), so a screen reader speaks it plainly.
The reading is 40 (°C)
